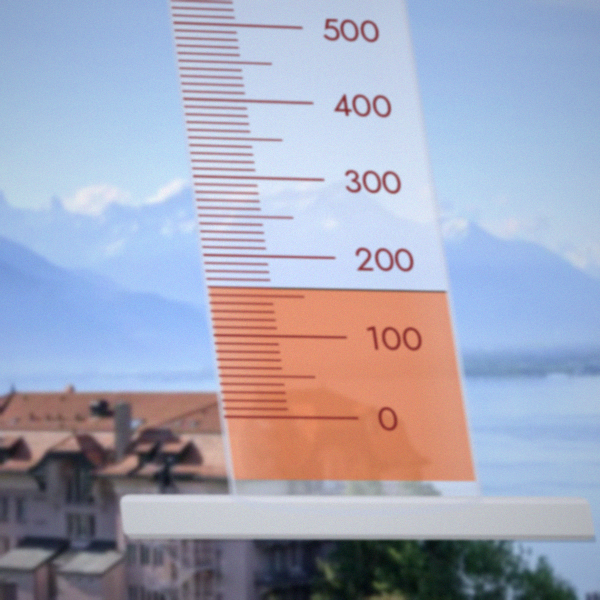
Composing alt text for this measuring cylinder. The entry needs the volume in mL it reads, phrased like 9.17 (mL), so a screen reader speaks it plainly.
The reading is 160 (mL)
